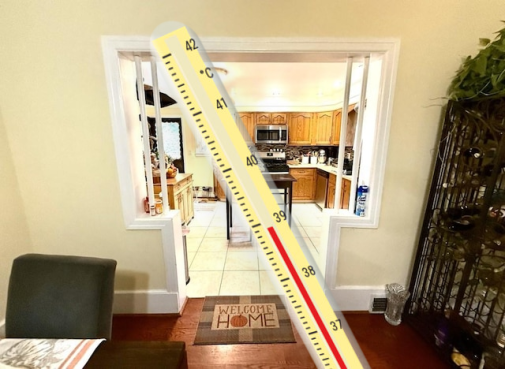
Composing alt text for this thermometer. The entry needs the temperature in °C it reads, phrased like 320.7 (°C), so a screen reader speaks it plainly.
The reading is 38.9 (°C)
